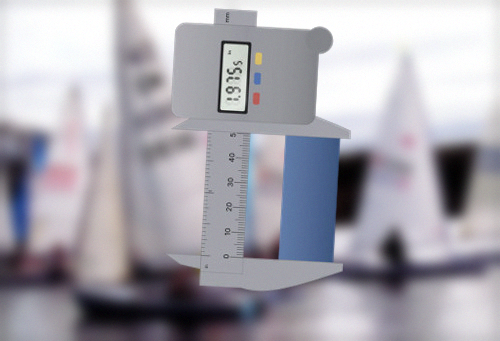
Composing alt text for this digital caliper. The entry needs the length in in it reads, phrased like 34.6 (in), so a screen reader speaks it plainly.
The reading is 1.9755 (in)
